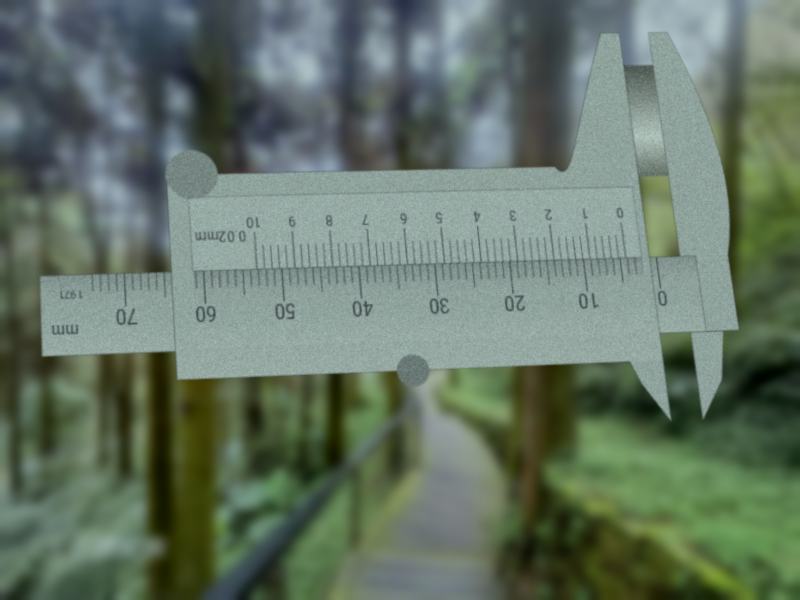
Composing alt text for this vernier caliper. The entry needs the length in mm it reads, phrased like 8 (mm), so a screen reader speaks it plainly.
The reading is 4.2 (mm)
